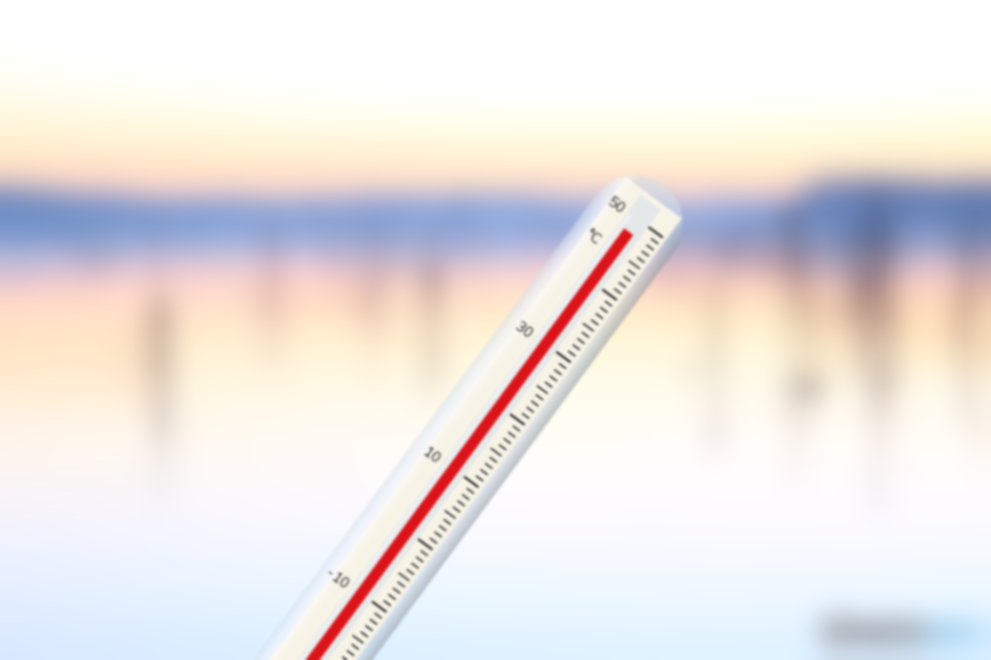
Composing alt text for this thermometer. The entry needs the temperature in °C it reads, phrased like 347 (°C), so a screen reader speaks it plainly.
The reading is 48 (°C)
